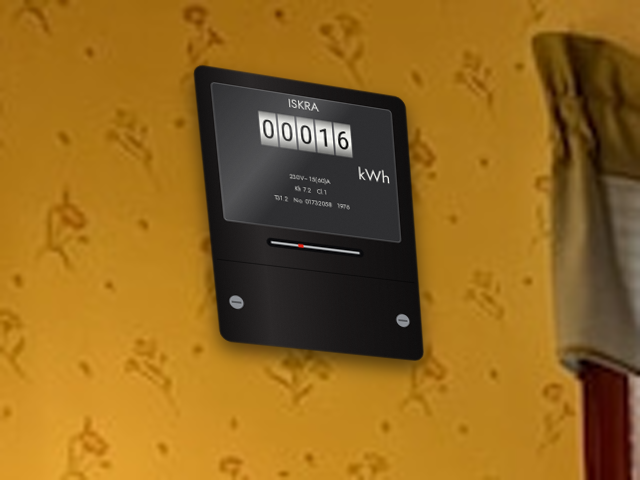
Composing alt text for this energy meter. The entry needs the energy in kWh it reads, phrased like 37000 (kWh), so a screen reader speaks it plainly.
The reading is 16 (kWh)
